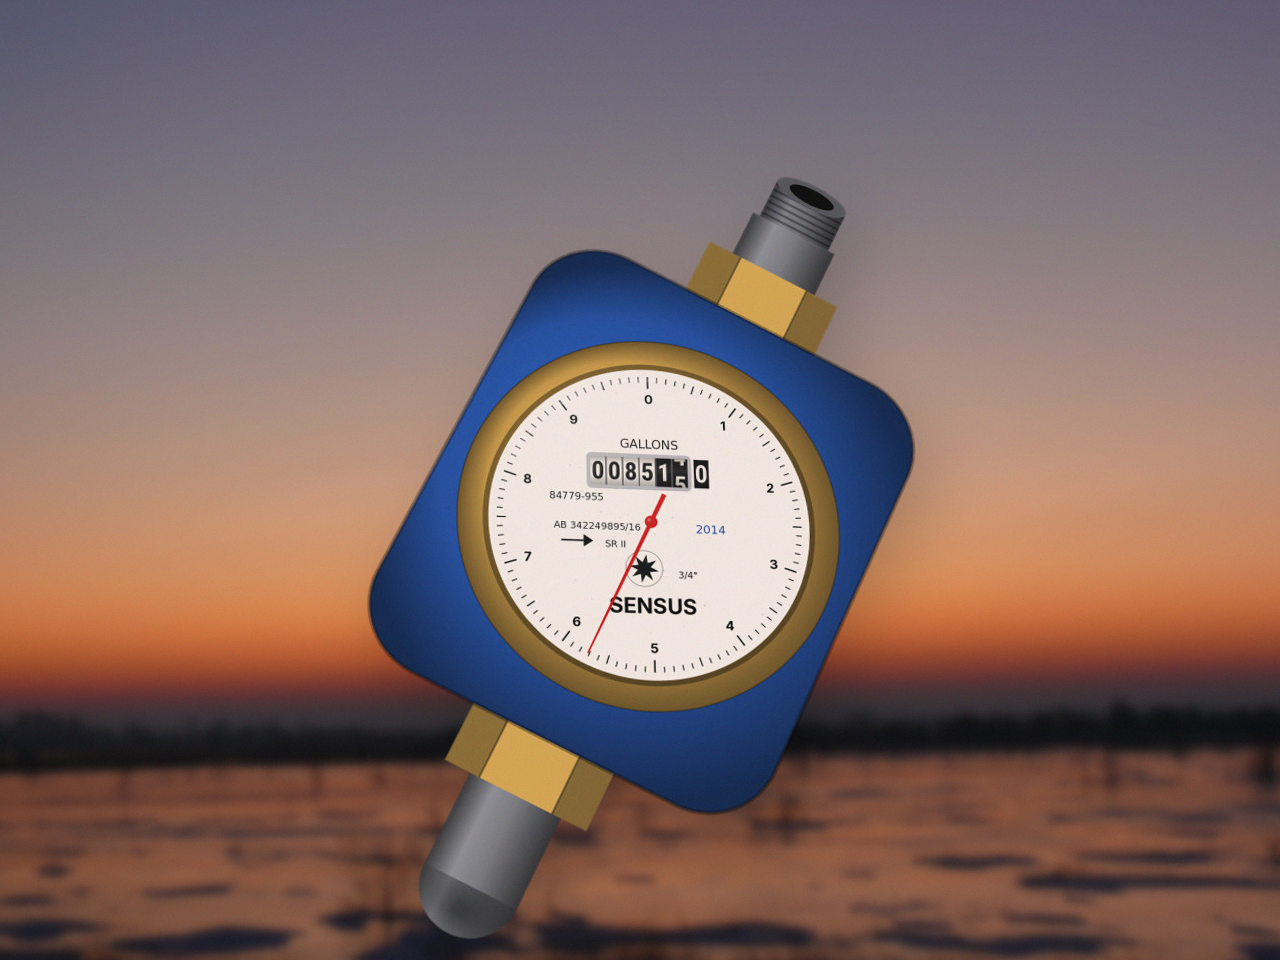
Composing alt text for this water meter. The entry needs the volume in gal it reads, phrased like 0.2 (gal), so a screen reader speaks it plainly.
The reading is 85145.7 (gal)
